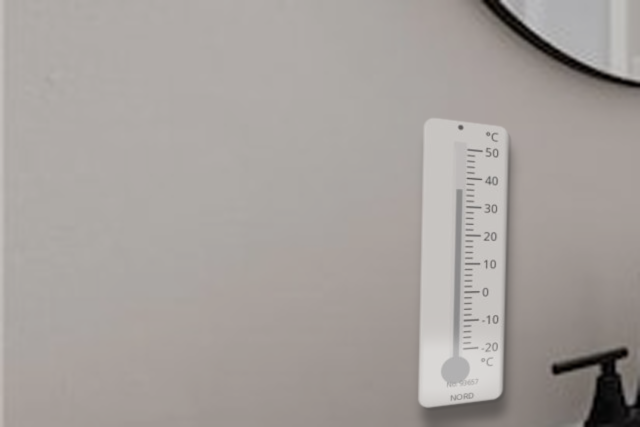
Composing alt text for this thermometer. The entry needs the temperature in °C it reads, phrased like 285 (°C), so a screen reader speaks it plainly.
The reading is 36 (°C)
